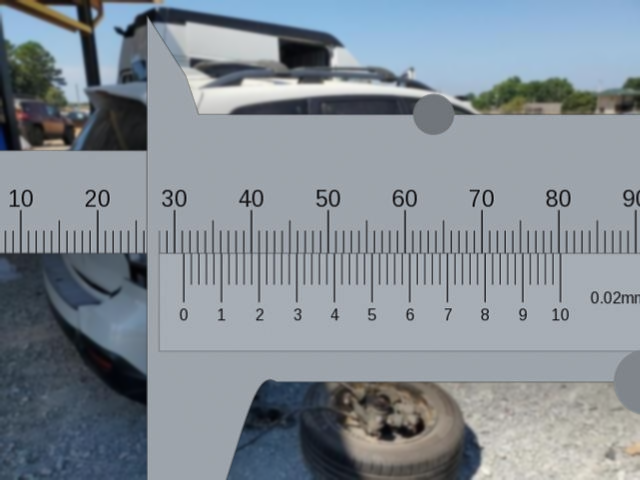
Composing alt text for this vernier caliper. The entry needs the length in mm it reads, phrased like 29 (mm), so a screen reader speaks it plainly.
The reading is 31.2 (mm)
